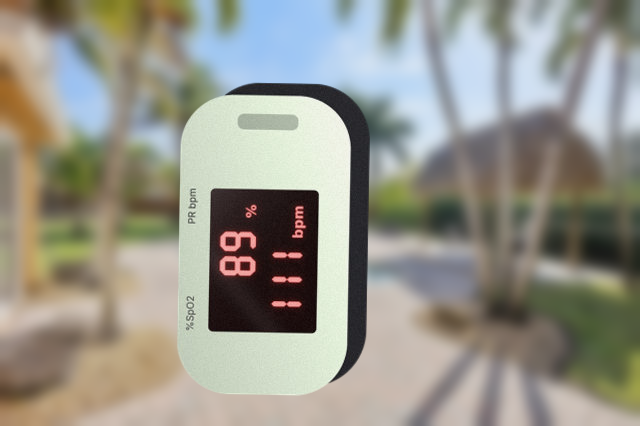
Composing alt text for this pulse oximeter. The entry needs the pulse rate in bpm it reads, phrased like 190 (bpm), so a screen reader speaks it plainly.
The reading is 111 (bpm)
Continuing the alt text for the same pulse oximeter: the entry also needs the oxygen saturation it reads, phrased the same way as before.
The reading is 89 (%)
